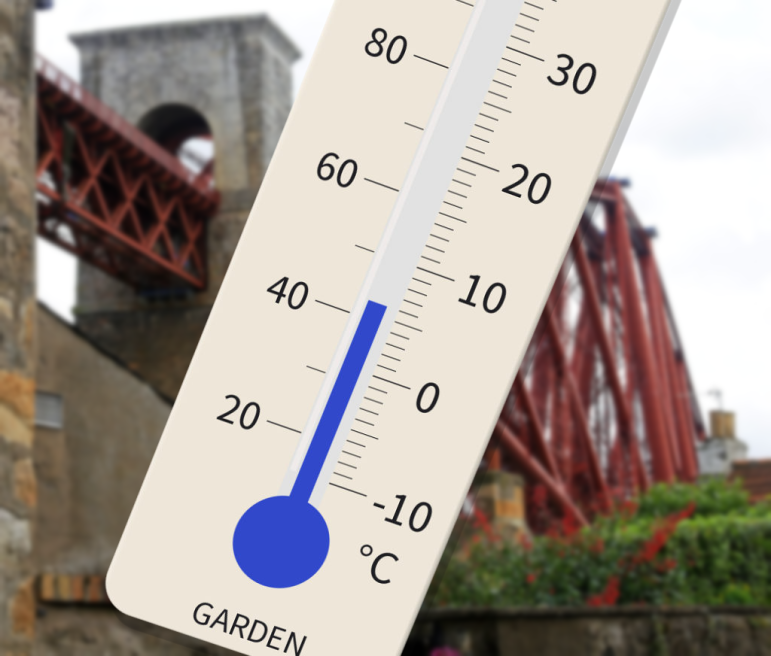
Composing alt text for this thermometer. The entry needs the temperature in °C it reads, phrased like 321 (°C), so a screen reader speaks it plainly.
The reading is 6 (°C)
